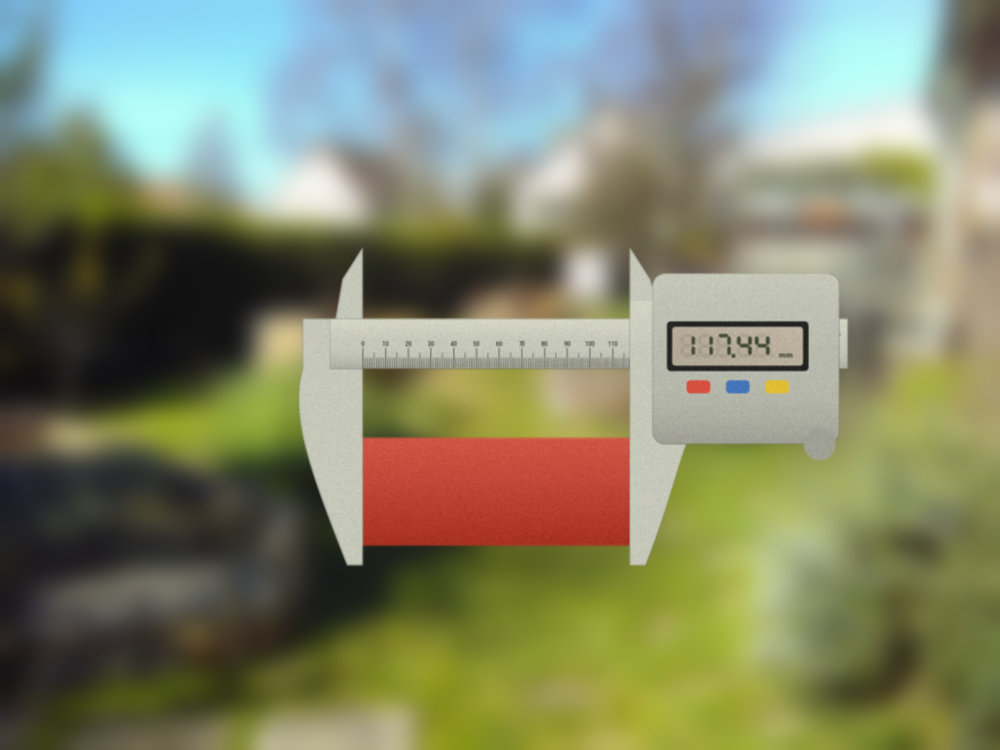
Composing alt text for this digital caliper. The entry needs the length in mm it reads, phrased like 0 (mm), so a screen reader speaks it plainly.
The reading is 117.44 (mm)
